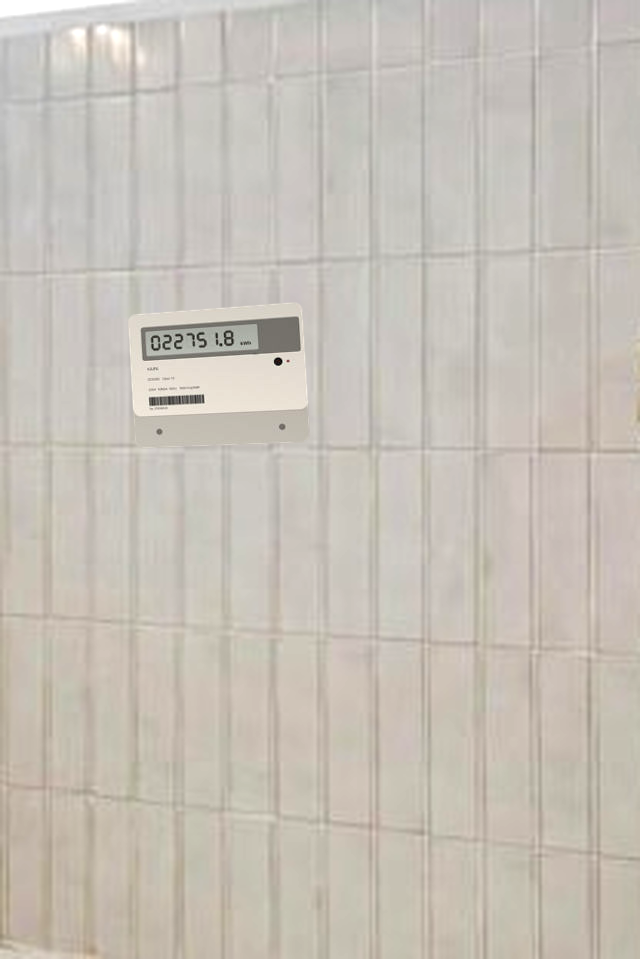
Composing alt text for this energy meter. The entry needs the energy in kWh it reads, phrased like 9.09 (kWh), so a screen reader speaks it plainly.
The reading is 22751.8 (kWh)
